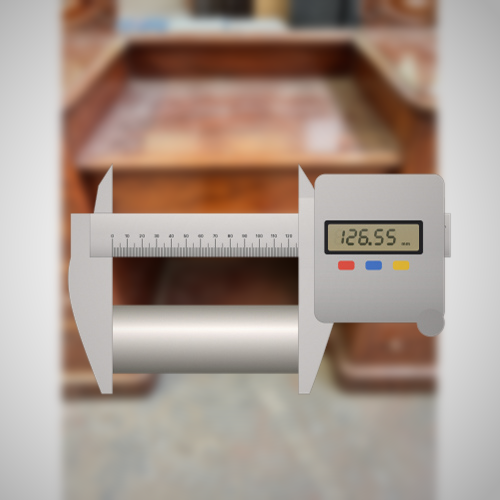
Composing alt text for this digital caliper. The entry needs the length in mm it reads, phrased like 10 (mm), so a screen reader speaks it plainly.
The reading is 126.55 (mm)
